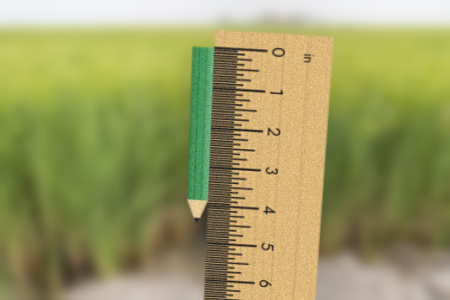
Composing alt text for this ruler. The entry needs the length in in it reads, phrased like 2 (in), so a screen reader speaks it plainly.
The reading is 4.5 (in)
